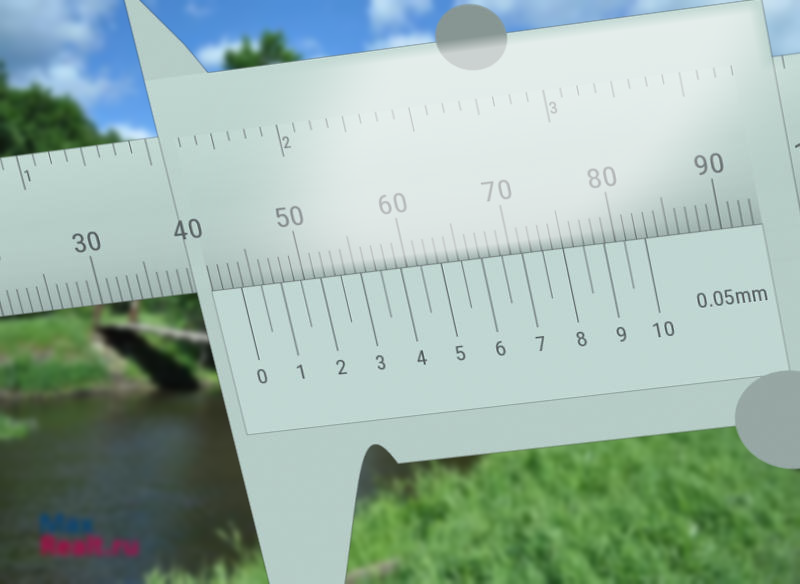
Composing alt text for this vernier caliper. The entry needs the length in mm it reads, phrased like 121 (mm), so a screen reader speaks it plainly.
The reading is 43.8 (mm)
